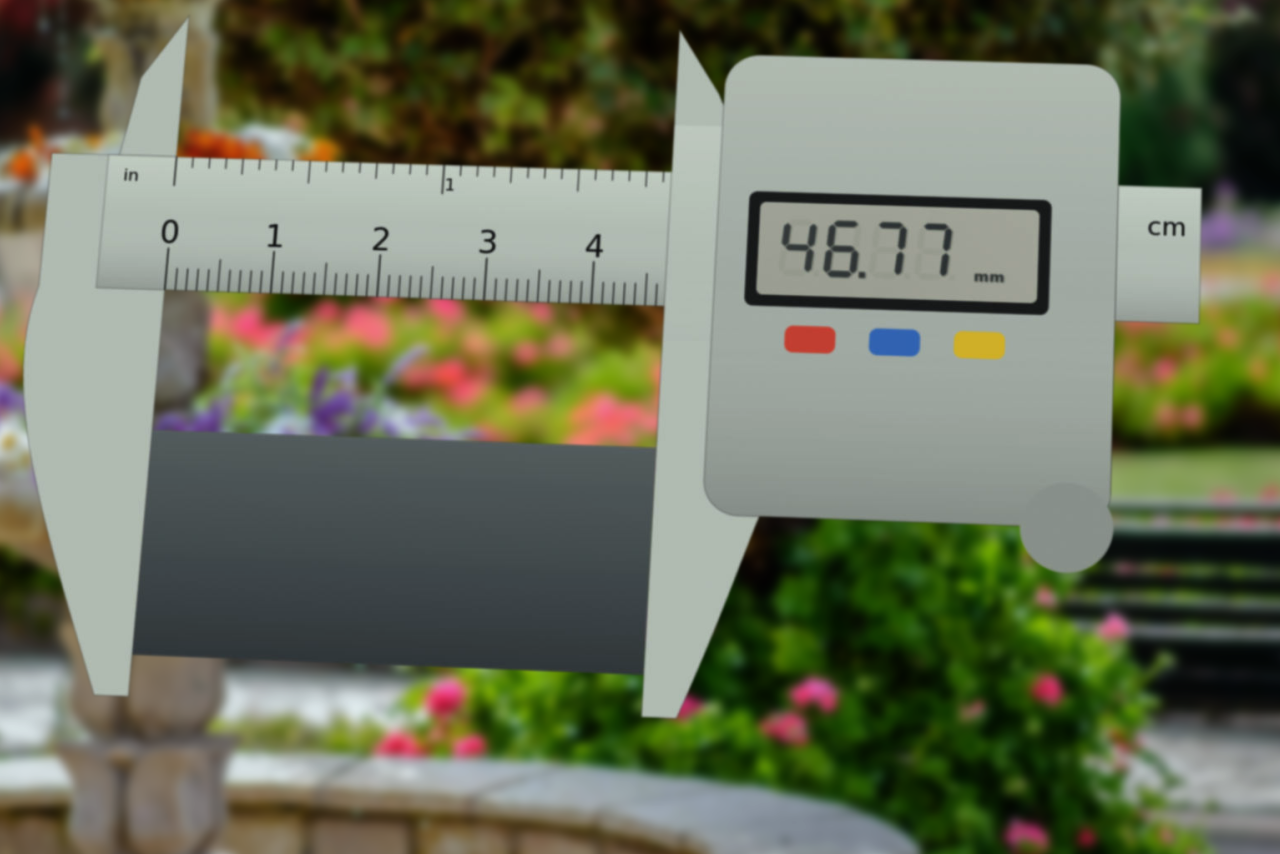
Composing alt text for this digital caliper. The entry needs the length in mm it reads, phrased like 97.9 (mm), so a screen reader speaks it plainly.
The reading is 46.77 (mm)
